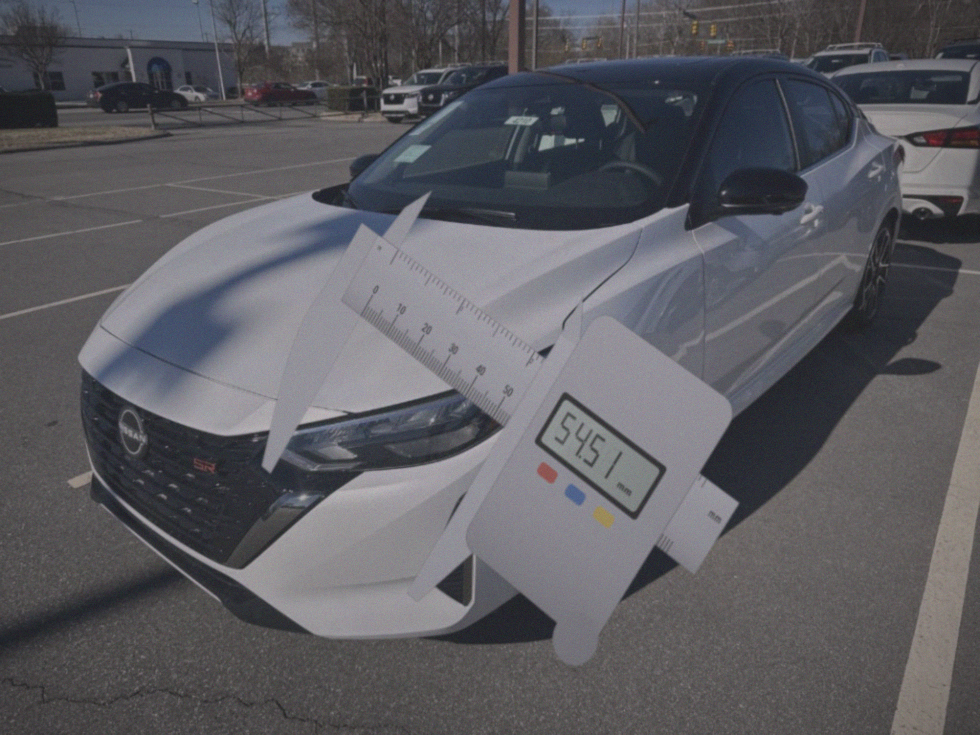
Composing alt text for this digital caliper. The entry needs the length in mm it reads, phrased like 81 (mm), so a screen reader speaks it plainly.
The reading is 54.51 (mm)
